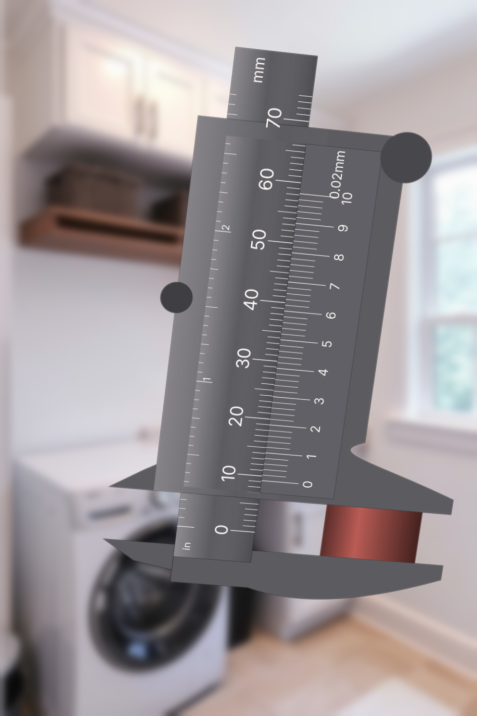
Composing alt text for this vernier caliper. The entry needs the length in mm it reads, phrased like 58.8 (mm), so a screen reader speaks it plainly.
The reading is 9.2 (mm)
